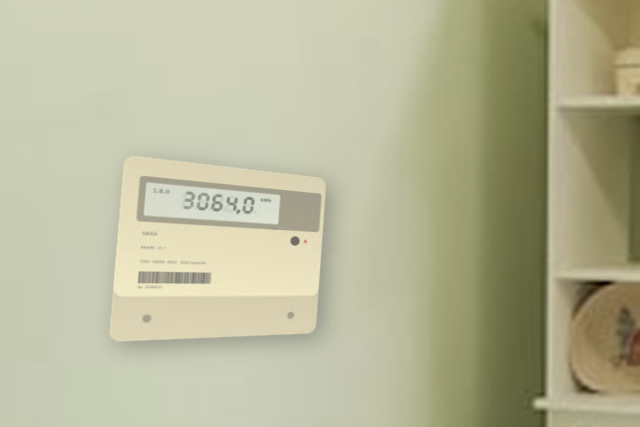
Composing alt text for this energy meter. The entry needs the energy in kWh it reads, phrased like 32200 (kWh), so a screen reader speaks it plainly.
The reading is 3064.0 (kWh)
